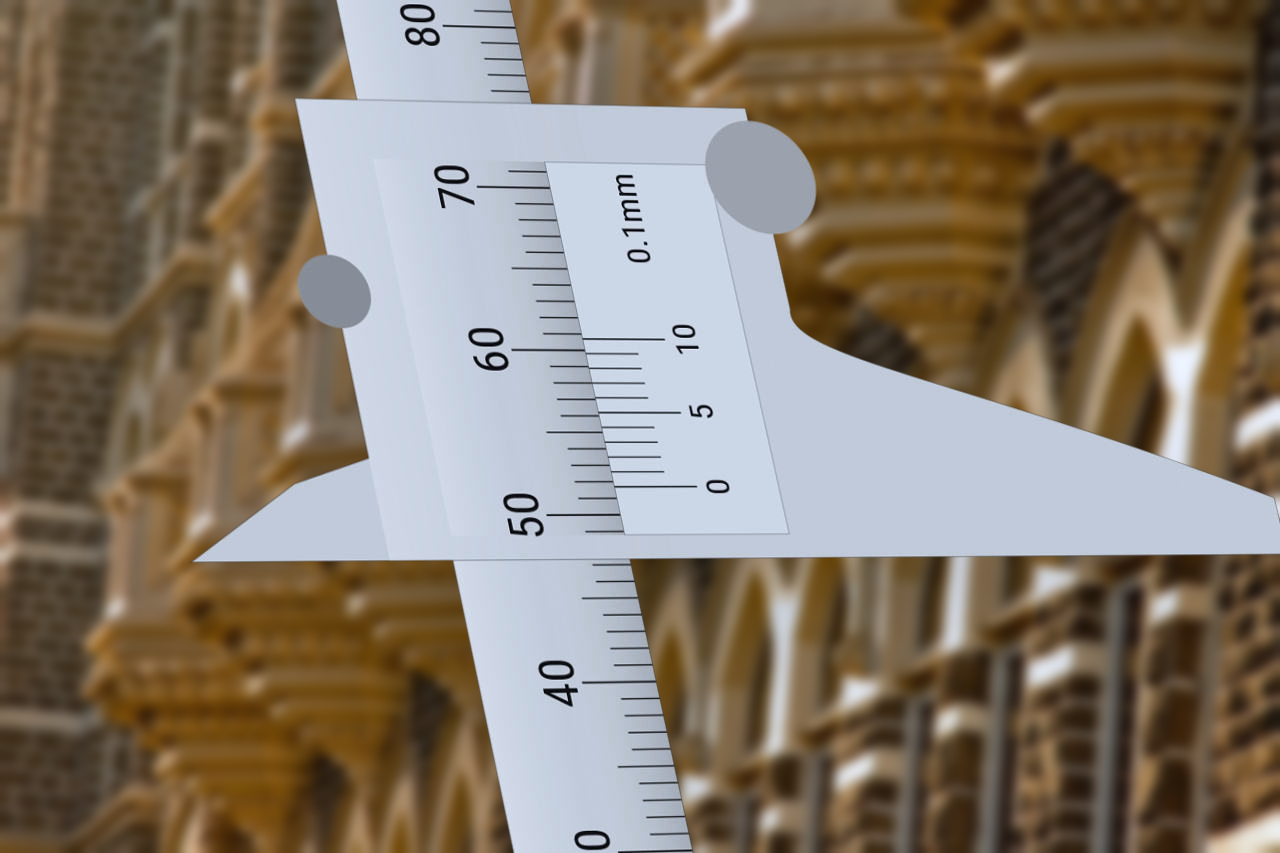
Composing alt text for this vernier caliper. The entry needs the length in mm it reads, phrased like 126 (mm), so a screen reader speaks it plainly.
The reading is 51.7 (mm)
